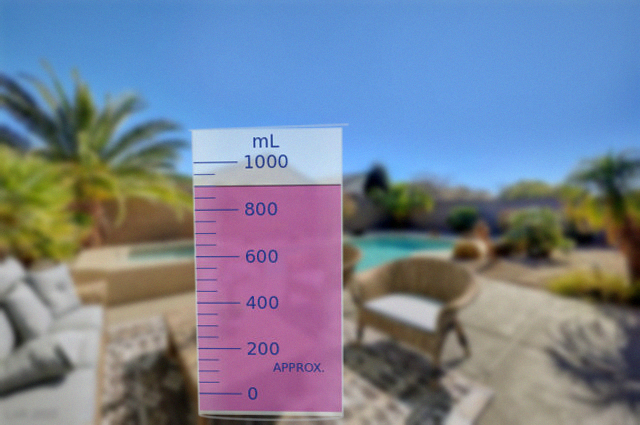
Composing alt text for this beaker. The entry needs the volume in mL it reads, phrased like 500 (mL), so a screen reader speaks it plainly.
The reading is 900 (mL)
